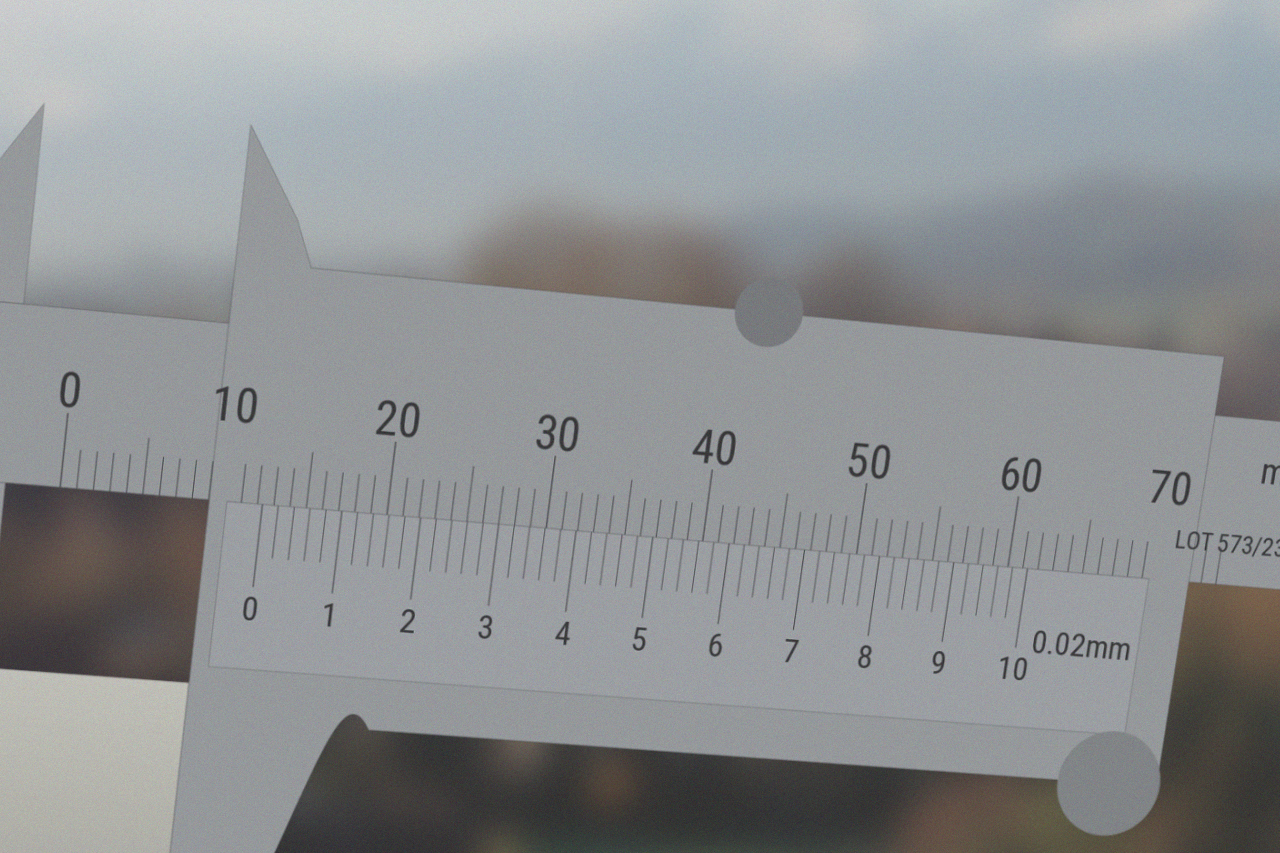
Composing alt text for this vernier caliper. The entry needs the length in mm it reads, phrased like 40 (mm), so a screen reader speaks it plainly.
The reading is 12.3 (mm)
